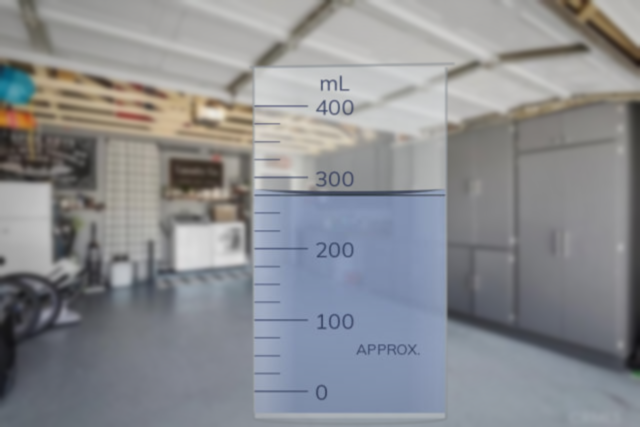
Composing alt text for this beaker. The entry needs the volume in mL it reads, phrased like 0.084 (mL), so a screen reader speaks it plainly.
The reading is 275 (mL)
